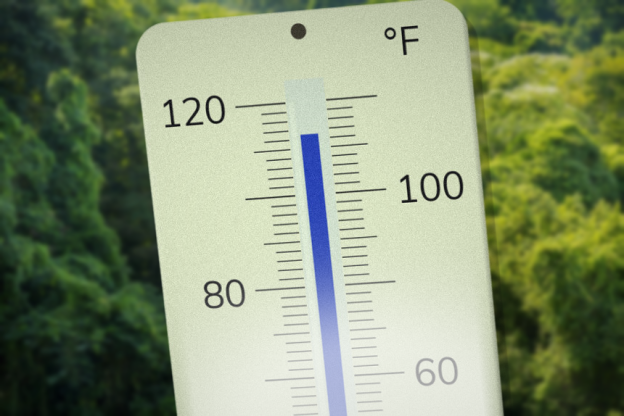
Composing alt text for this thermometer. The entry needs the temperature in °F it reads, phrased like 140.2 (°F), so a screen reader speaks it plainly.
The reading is 113 (°F)
